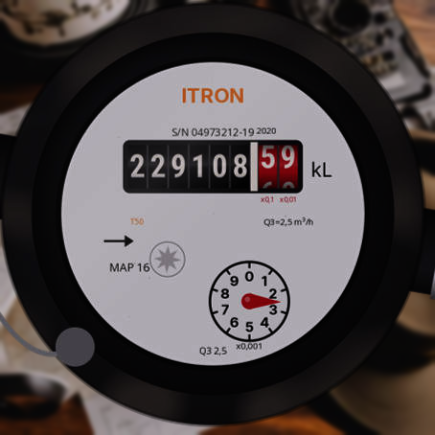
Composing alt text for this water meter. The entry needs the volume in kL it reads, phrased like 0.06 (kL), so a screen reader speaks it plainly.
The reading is 229108.592 (kL)
